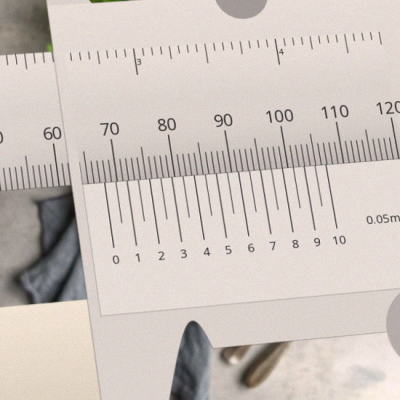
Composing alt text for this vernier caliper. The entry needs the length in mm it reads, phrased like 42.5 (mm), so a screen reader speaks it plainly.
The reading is 67.8 (mm)
